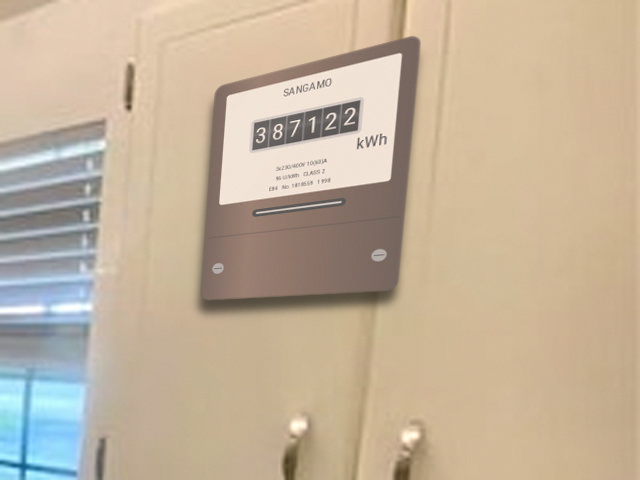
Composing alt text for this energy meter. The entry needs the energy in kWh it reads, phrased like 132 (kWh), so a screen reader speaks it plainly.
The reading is 387122 (kWh)
